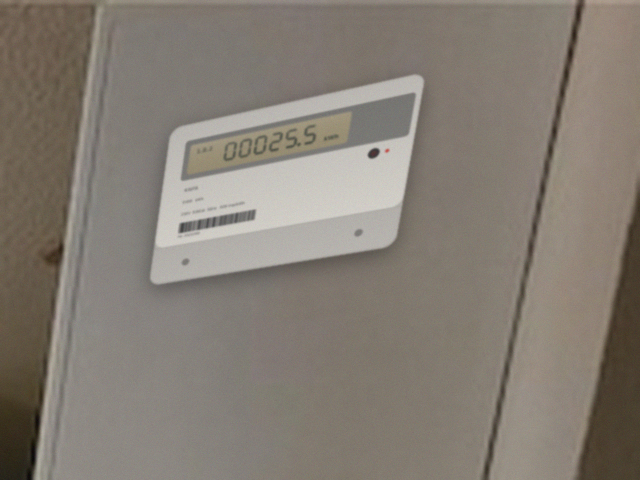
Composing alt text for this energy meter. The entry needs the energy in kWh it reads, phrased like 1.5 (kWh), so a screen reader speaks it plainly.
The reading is 25.5 (kWh)
